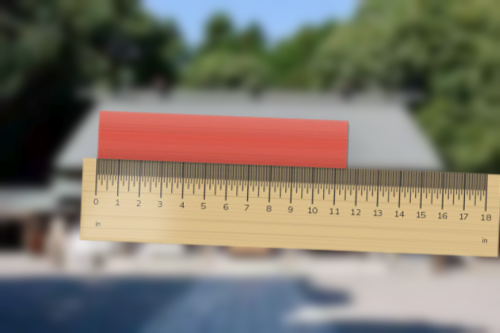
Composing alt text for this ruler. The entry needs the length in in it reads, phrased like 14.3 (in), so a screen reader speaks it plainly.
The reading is 11.5 (in)
